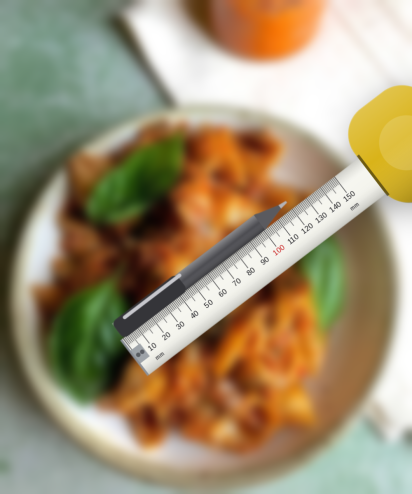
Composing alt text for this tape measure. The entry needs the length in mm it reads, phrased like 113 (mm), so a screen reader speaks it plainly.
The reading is 120 (mm)
